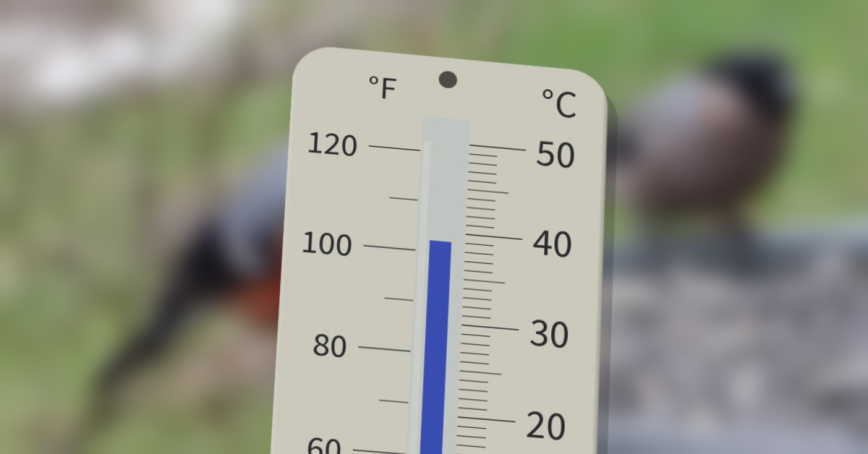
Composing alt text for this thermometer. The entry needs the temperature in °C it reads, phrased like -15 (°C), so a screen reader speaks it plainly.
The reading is 39 (°C)
